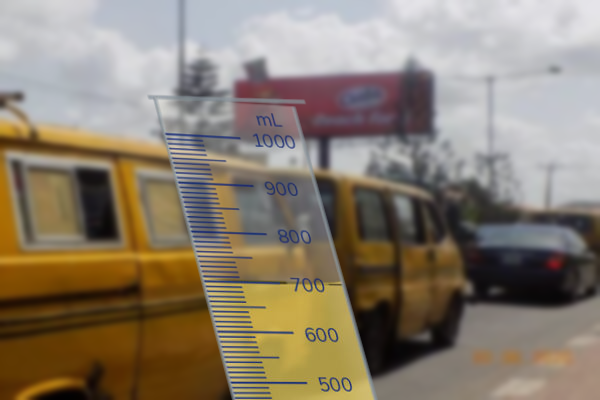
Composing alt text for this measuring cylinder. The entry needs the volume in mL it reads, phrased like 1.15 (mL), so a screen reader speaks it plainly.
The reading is 700 (mL)
